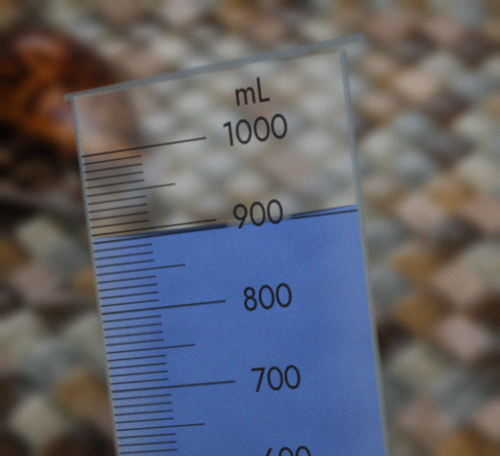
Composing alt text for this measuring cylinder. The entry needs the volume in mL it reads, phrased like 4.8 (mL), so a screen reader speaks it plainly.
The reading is 890 (mL)
